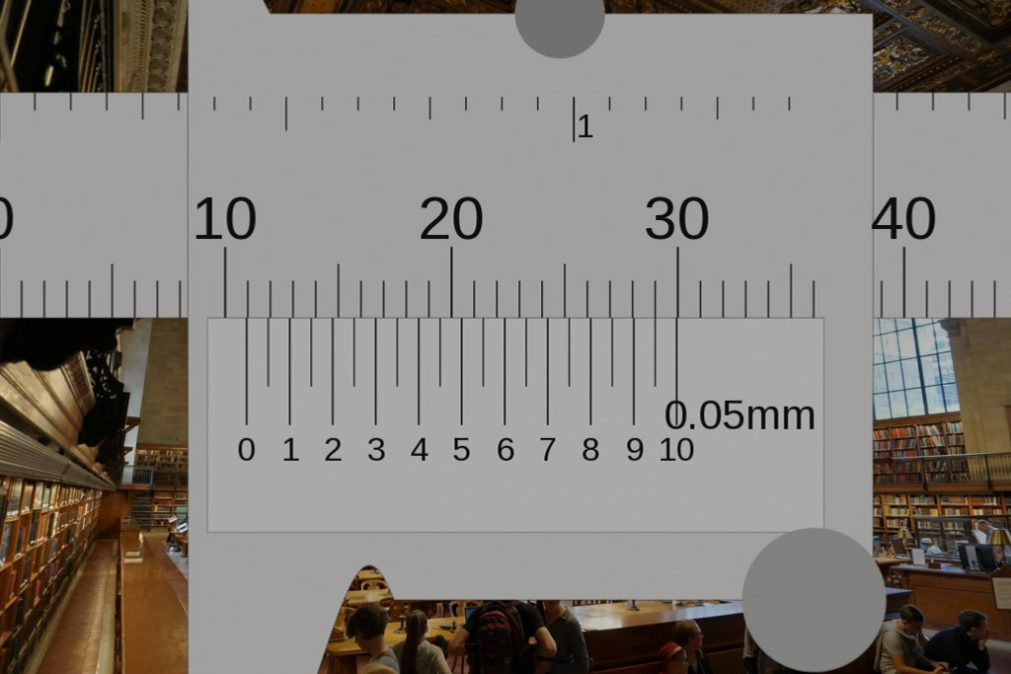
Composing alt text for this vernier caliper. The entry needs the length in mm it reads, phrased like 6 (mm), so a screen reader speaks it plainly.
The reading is 10.95 (mm)
